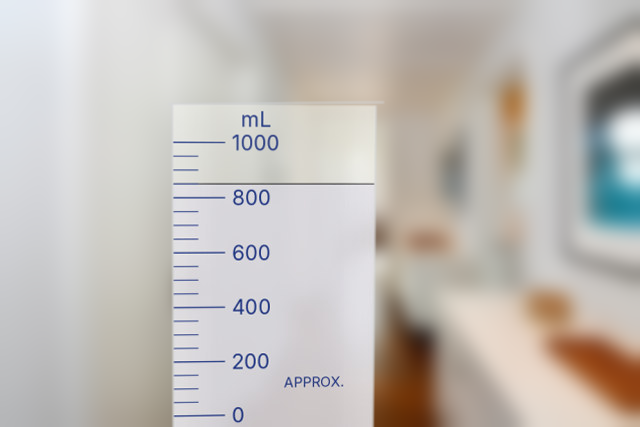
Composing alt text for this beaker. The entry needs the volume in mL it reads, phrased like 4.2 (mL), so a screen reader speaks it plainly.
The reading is 850 (mL)
